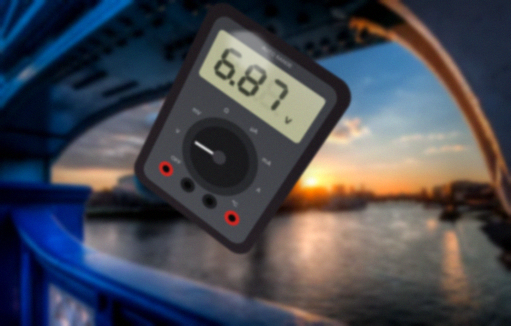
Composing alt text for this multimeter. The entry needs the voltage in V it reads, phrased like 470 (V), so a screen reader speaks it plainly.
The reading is 6.87 (V)
